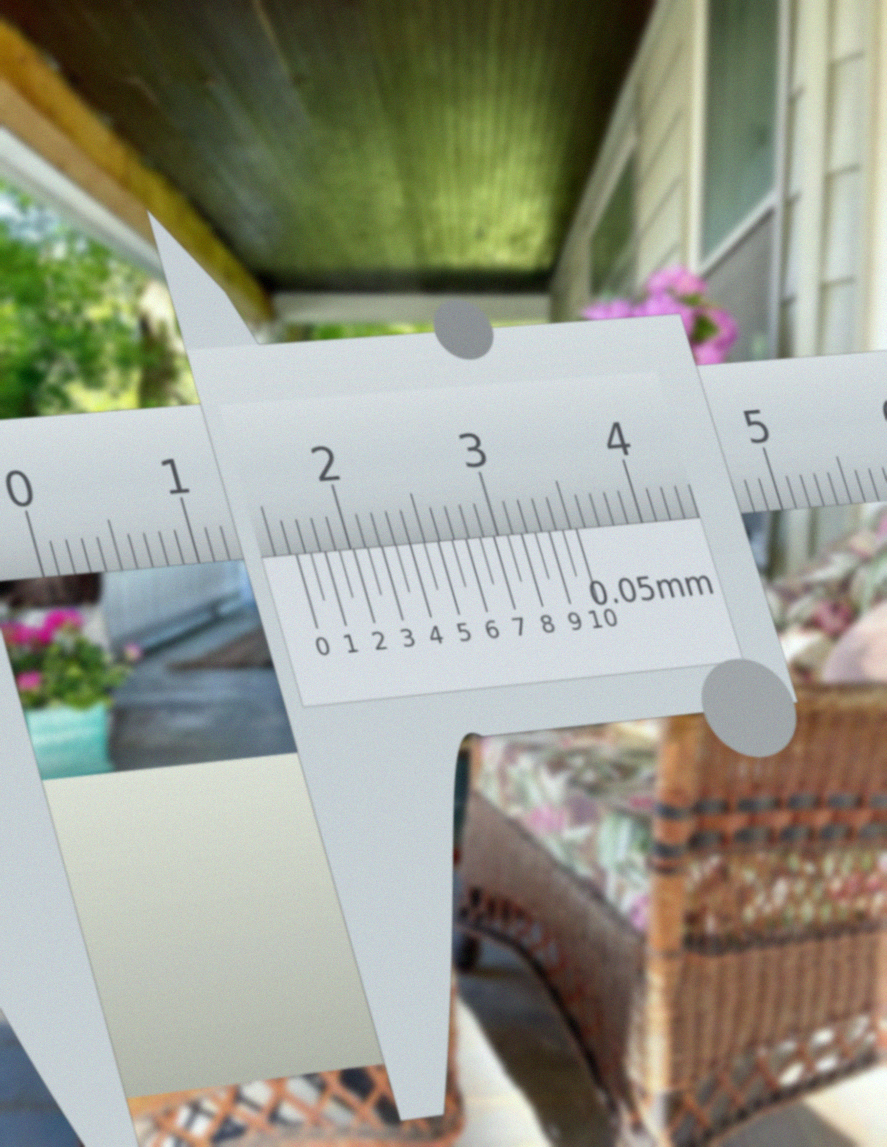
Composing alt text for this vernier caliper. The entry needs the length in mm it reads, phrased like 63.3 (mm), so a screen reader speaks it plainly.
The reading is 16.4 (mm)
